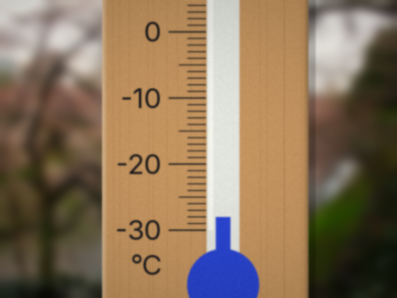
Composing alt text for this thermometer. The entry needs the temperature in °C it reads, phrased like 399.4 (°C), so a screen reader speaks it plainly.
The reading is -28 (°C)
